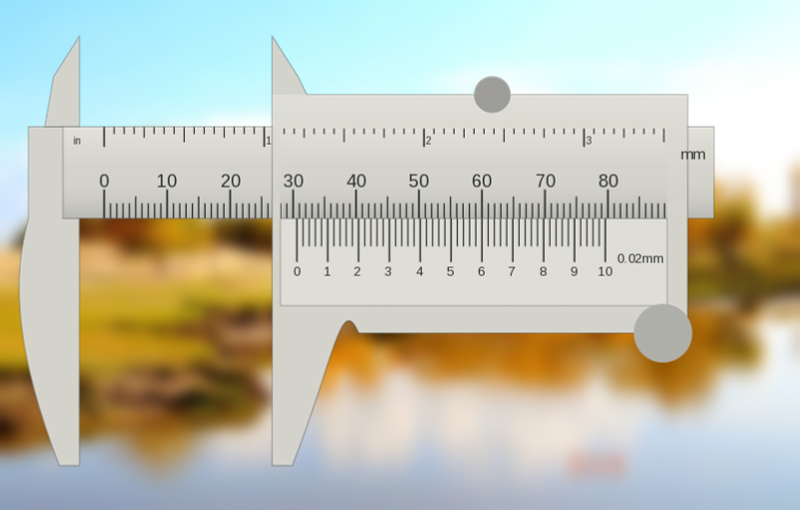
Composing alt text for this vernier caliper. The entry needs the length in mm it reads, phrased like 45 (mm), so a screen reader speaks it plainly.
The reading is 30.6 (mm)
